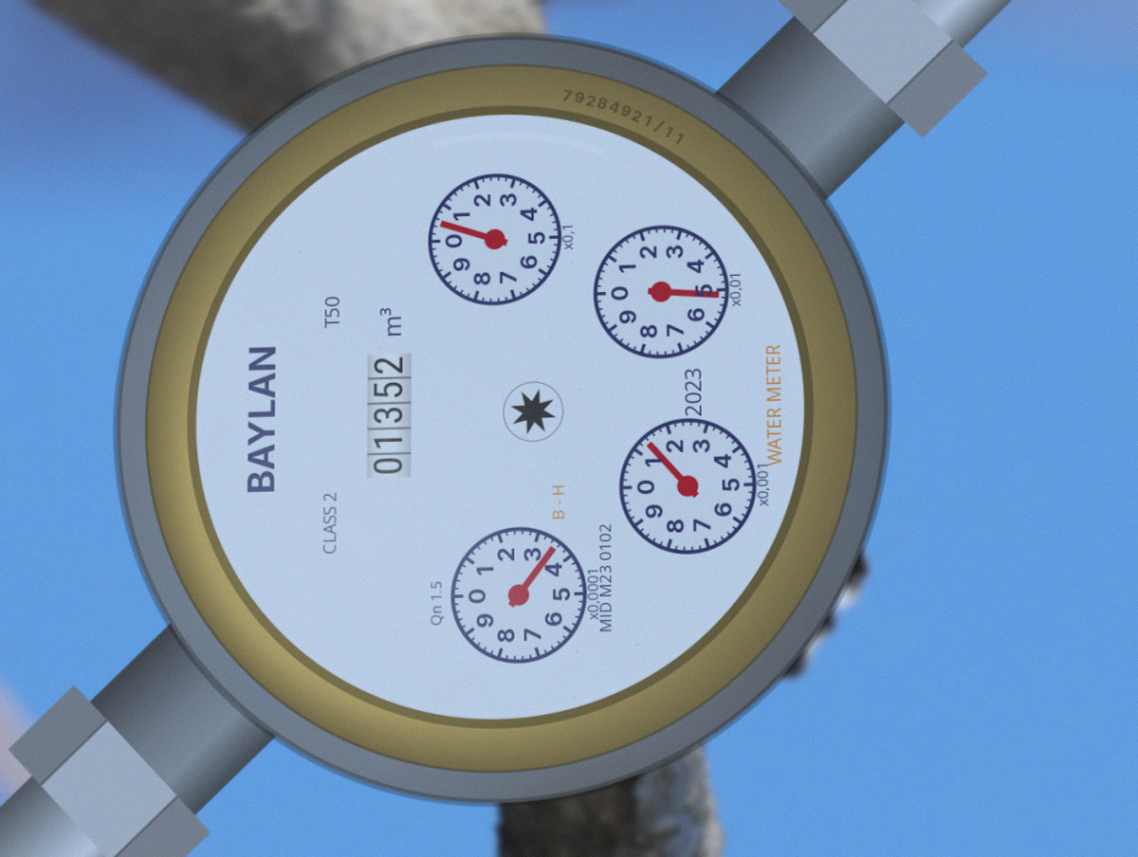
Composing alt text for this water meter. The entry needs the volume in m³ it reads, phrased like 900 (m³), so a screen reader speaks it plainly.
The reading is 1352.0513 (m³)
